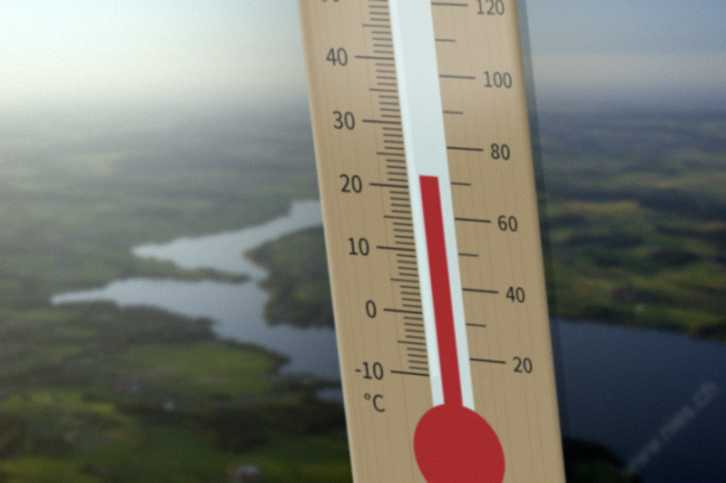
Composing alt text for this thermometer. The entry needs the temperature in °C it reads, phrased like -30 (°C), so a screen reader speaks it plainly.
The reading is 22 (°C)
